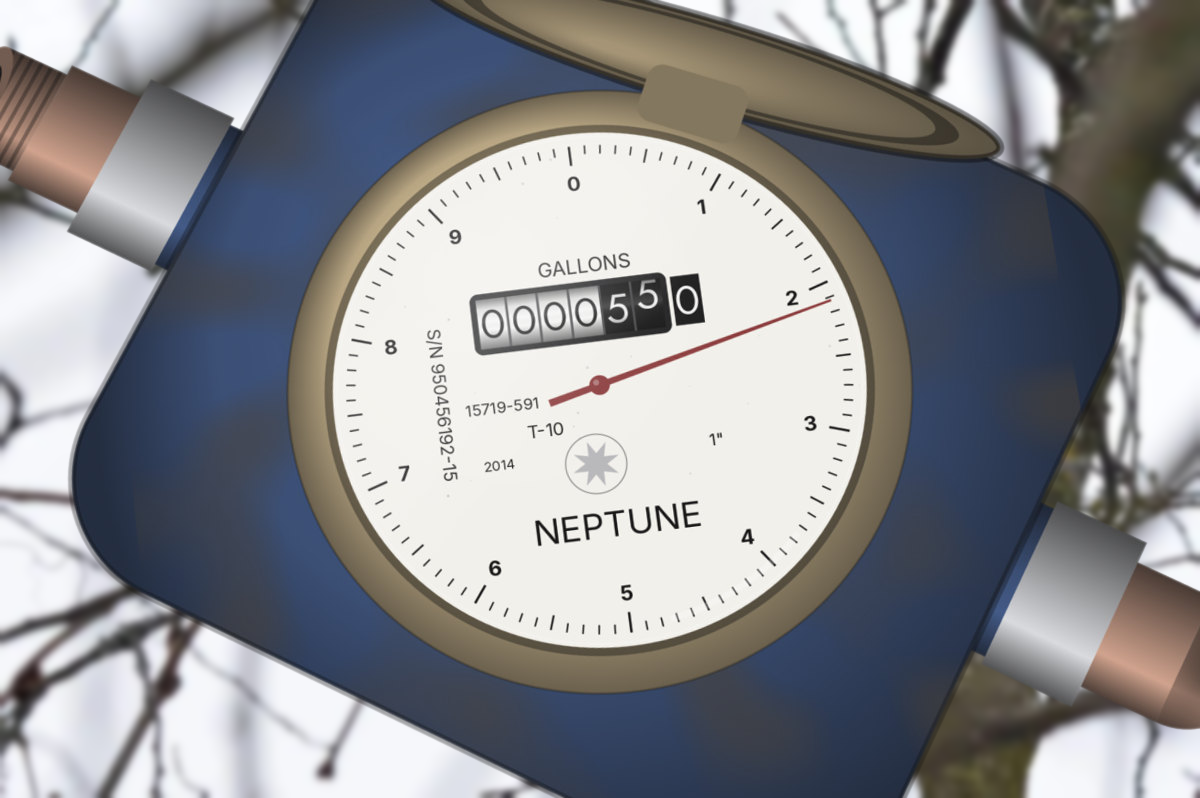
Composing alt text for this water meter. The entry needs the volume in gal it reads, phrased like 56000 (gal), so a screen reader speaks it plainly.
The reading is 552.1 (gal)
